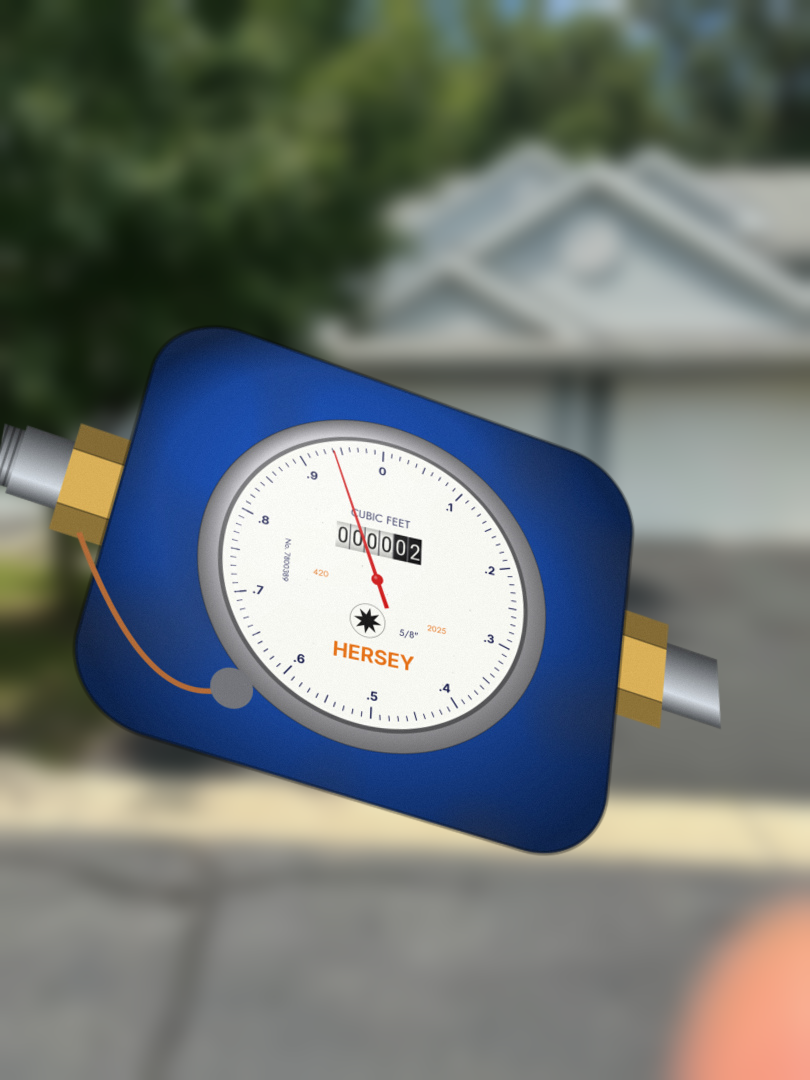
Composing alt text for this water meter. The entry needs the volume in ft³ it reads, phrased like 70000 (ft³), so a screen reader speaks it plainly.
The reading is 1.94 (ft³)
